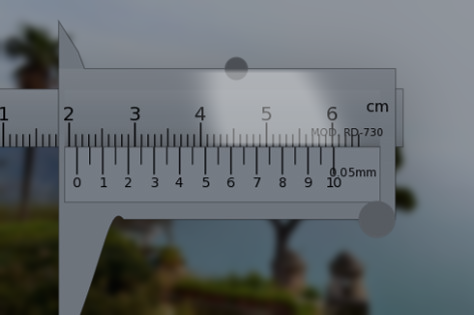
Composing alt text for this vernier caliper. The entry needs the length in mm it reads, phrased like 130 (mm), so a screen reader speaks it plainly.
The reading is 21.2 (mm)
